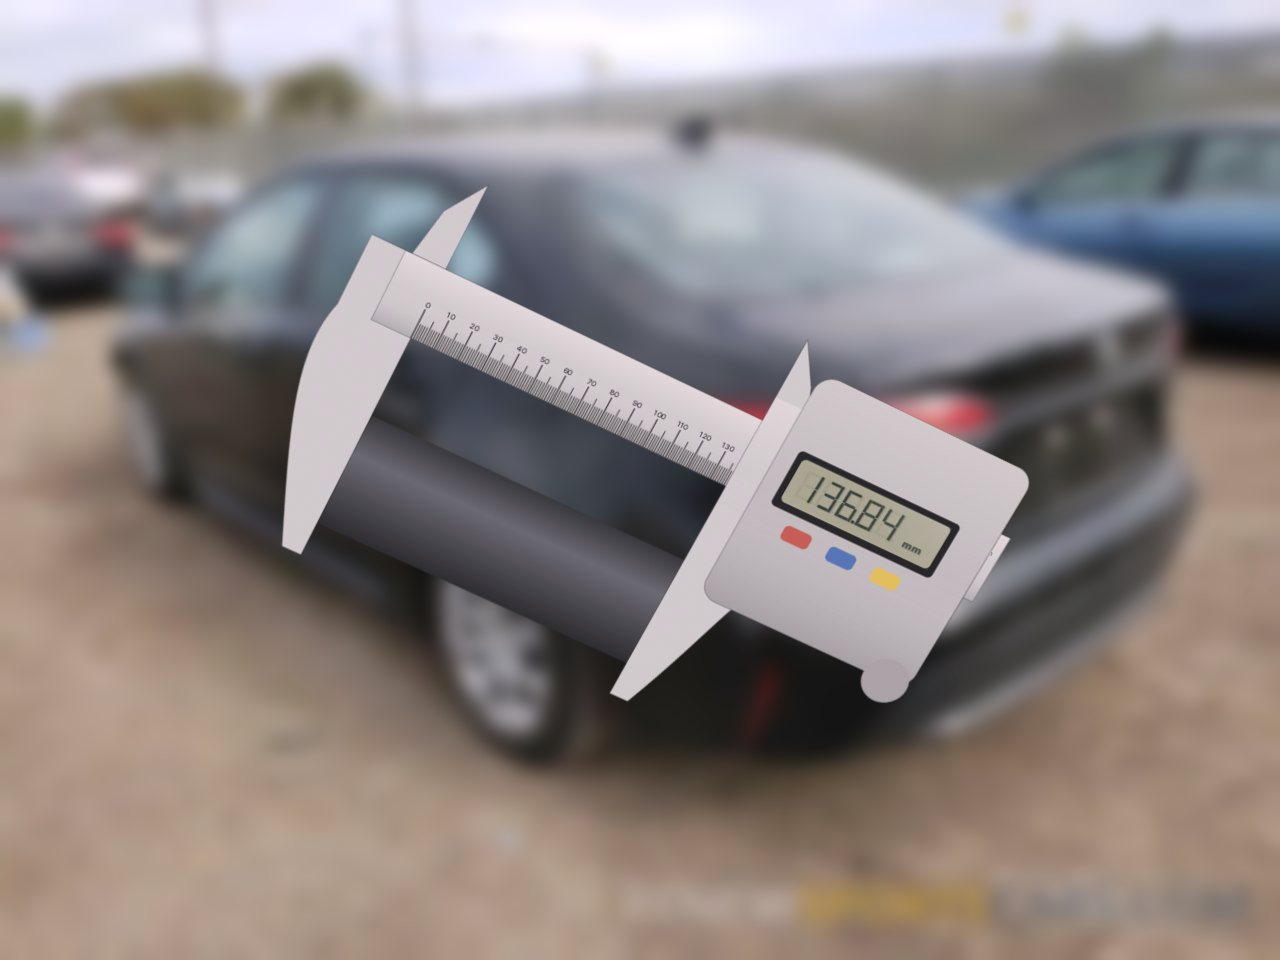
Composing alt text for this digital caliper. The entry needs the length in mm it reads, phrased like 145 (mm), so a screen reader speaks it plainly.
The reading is 136.84 (mm)
